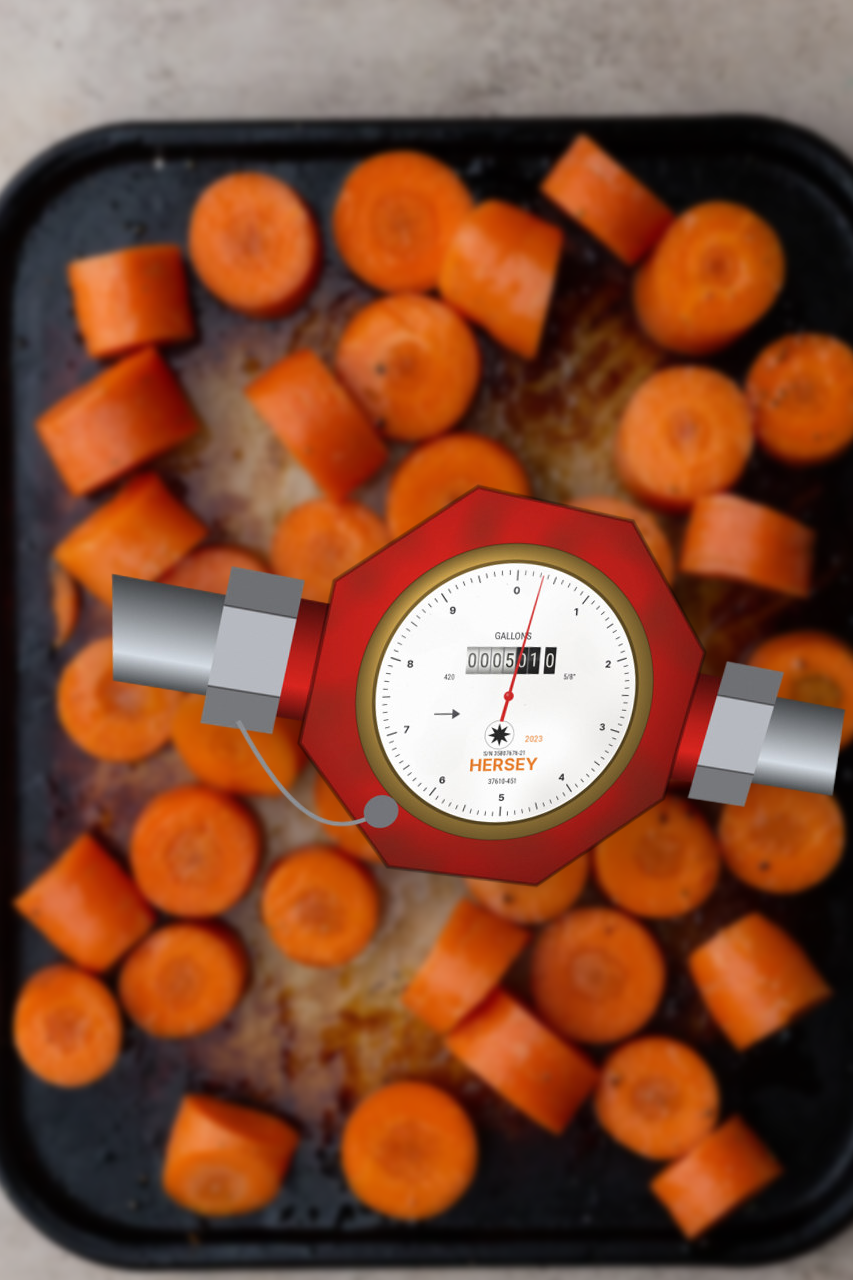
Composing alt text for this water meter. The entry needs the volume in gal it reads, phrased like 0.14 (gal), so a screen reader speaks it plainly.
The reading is 5010.3 (gal)
